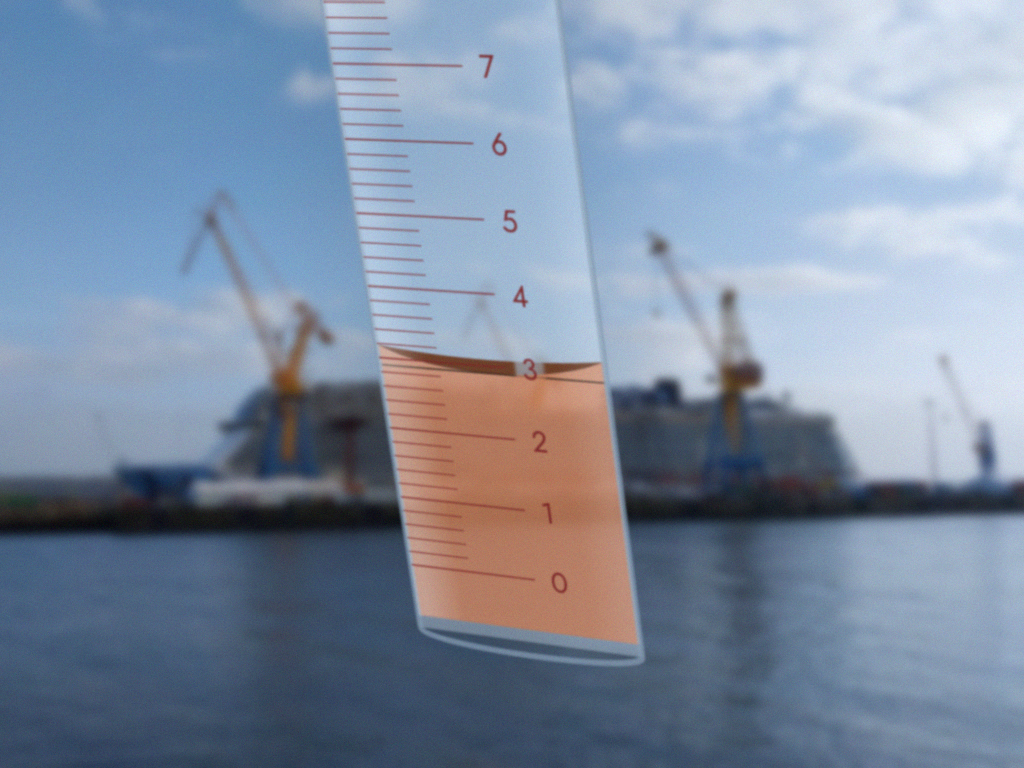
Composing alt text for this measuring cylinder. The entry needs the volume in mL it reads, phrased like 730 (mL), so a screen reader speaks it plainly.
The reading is 2.9 (mL)
